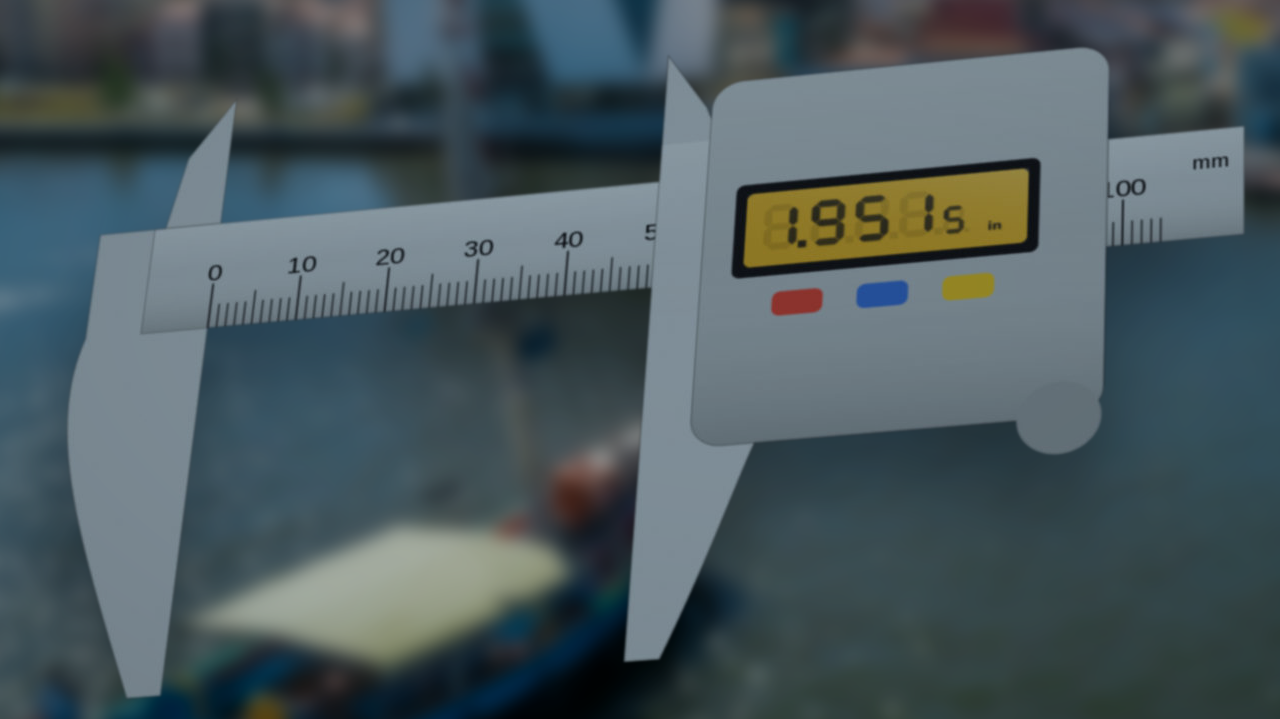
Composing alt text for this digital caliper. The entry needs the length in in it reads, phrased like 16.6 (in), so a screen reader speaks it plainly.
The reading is 1.9515 (in)
